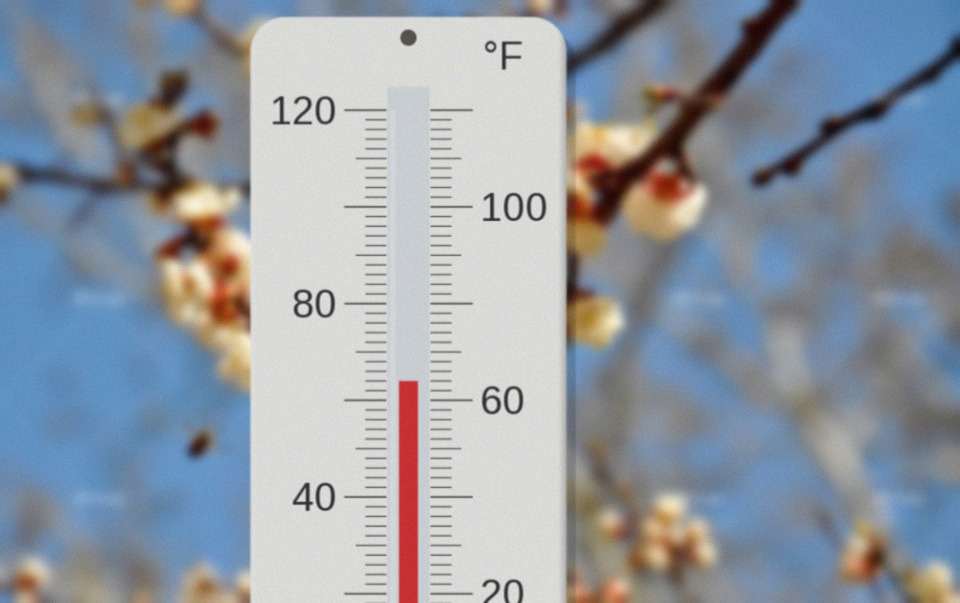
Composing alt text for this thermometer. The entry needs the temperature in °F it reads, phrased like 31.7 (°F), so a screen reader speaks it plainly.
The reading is 64 (°F)
